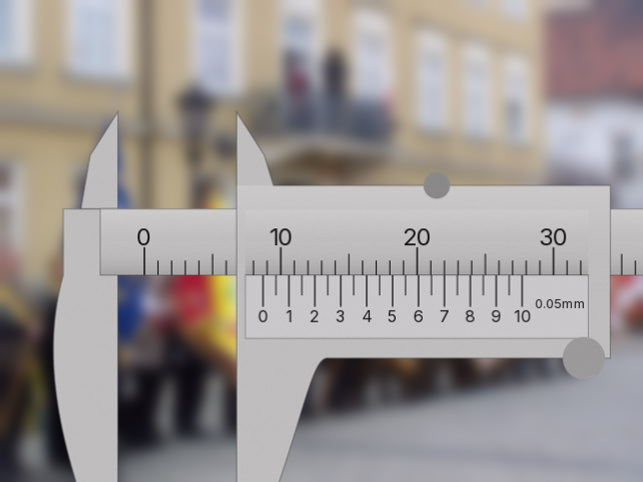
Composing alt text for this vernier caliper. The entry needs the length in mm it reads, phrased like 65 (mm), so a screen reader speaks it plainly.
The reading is 8.7 (mm)
